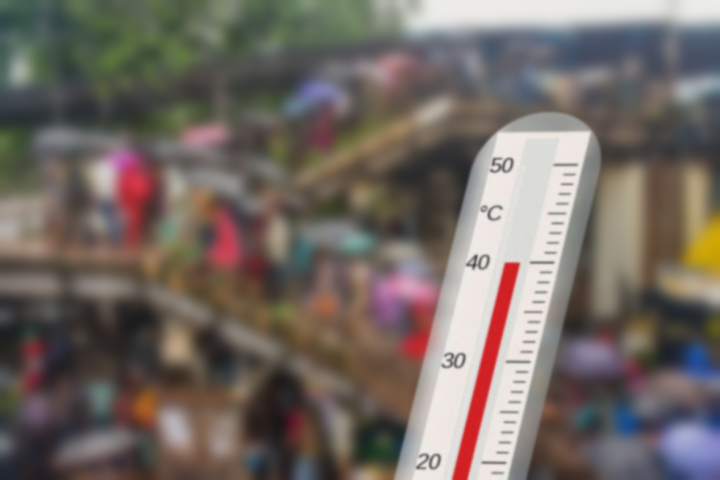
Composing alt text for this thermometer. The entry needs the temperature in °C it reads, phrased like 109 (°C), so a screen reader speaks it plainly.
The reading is 40 (°C)
